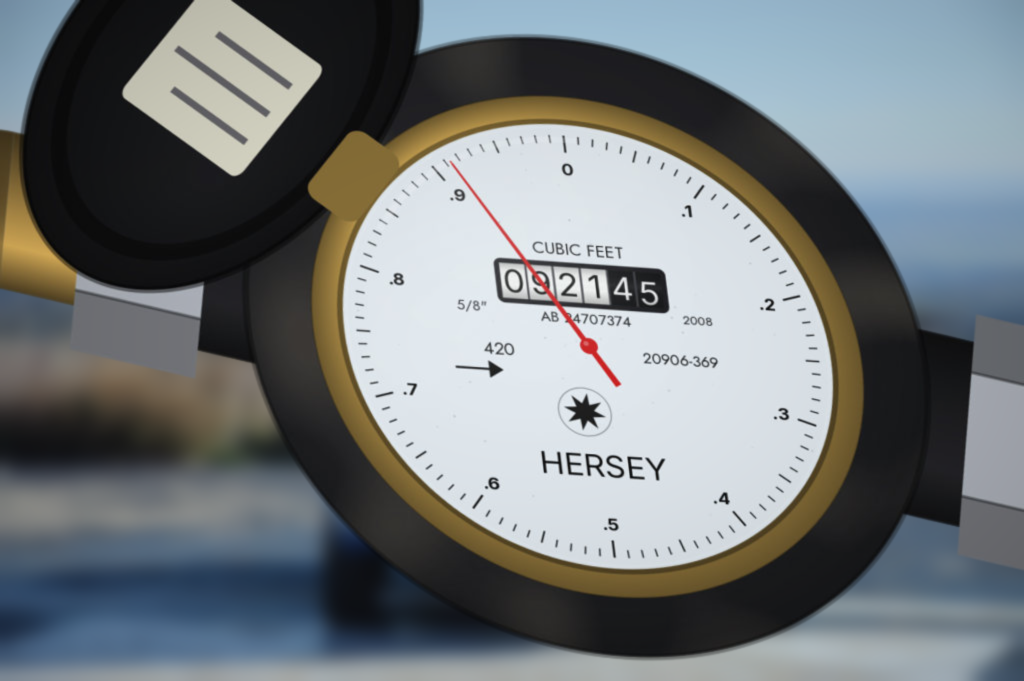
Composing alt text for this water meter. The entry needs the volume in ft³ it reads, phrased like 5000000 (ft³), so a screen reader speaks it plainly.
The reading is 92144.91 (ft³)
